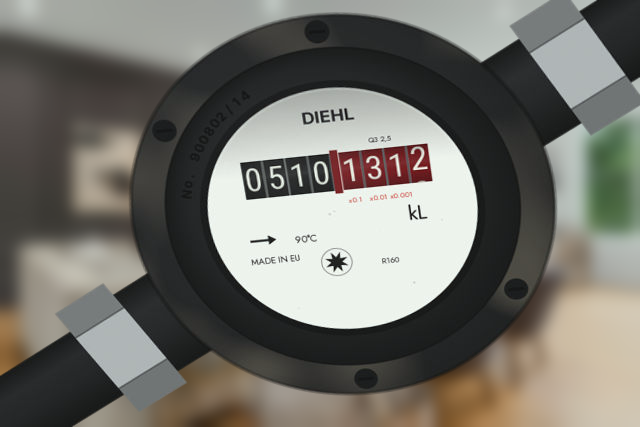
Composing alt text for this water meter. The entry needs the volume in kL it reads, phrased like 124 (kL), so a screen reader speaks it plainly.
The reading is 510.1312 (kL)
